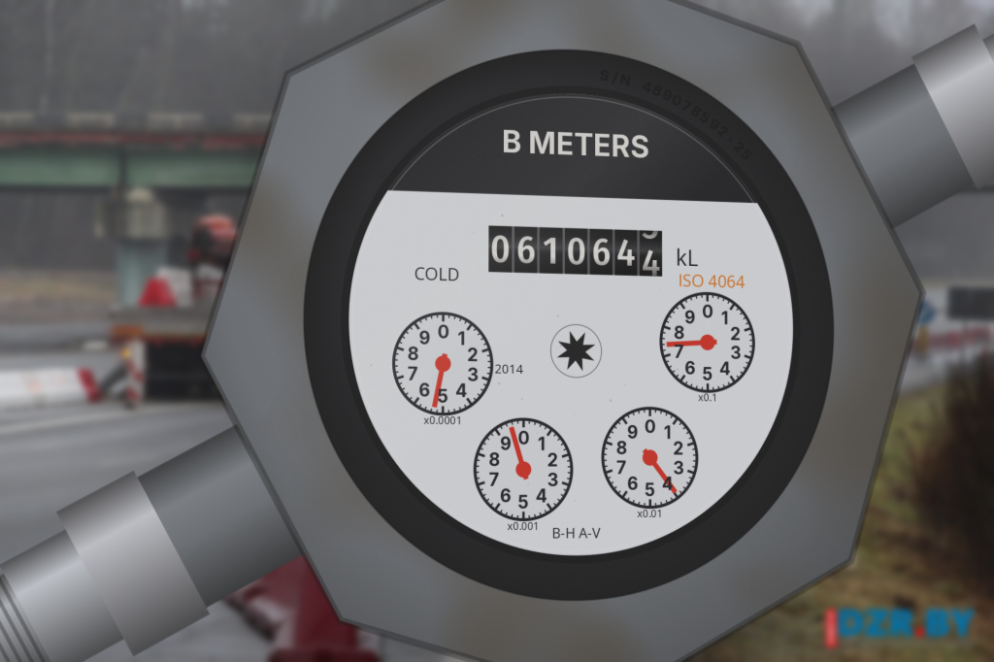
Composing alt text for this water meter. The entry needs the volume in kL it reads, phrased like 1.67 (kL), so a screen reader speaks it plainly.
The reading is 610643.7395 (kL)
